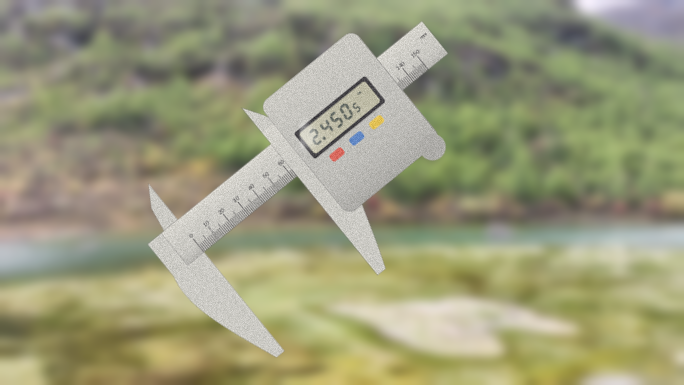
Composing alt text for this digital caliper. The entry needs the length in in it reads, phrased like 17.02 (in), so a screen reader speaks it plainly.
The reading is 2.4505 (in)
